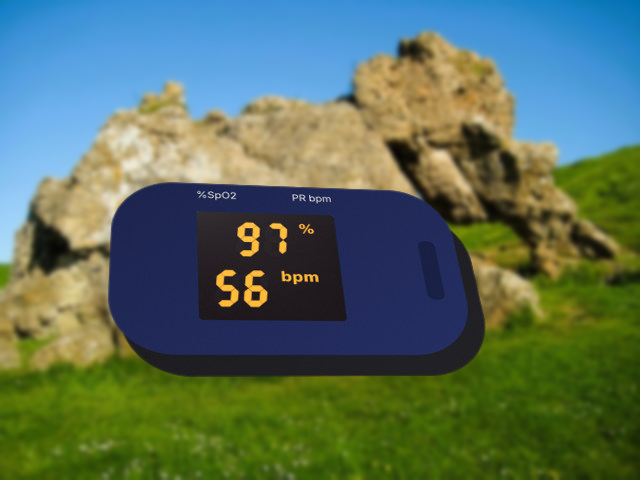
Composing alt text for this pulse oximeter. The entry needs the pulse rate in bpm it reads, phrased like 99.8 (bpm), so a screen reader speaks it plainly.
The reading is 56 (bpm)
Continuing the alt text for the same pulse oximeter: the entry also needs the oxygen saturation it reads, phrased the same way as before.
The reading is 97 (%)
